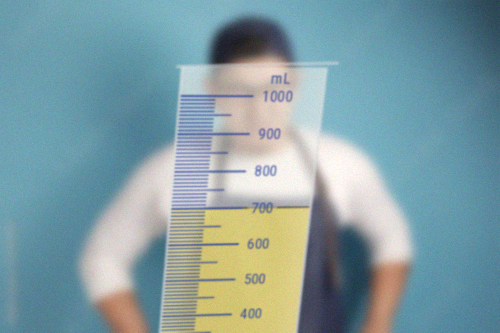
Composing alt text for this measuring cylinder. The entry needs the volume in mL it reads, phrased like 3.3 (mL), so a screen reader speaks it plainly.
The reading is 700 (mL)
